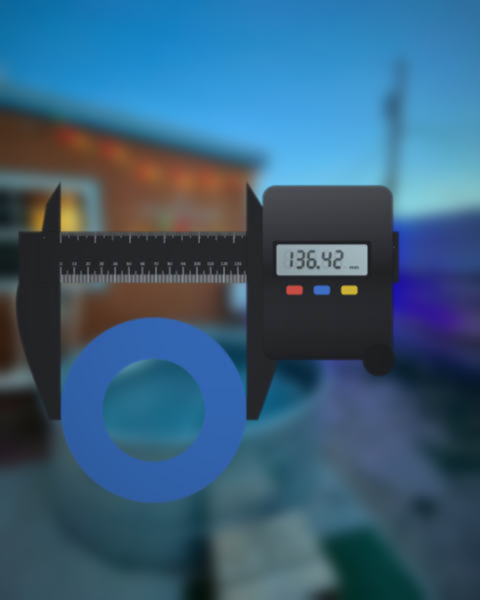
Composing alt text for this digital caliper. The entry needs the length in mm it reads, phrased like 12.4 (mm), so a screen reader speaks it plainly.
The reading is 136.42 (mm)
